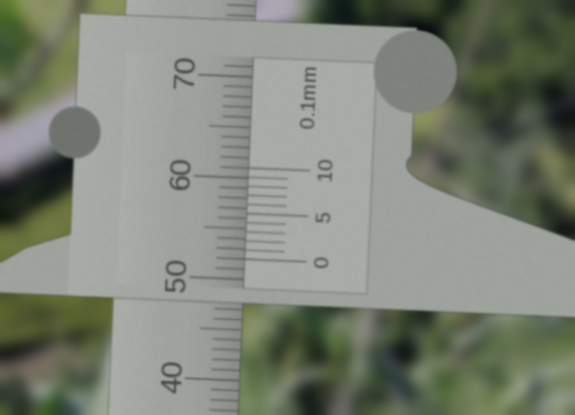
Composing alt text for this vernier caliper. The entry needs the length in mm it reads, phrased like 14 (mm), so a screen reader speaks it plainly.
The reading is 52.0 (mm)
